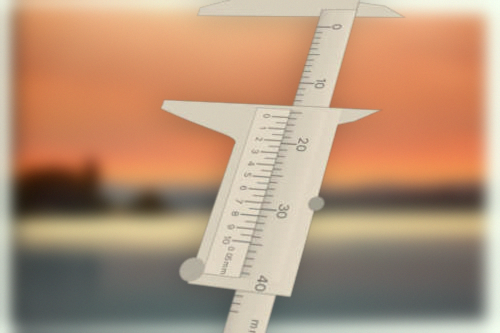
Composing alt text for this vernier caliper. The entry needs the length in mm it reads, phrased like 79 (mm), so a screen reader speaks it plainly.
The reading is 15.8 (mm)
